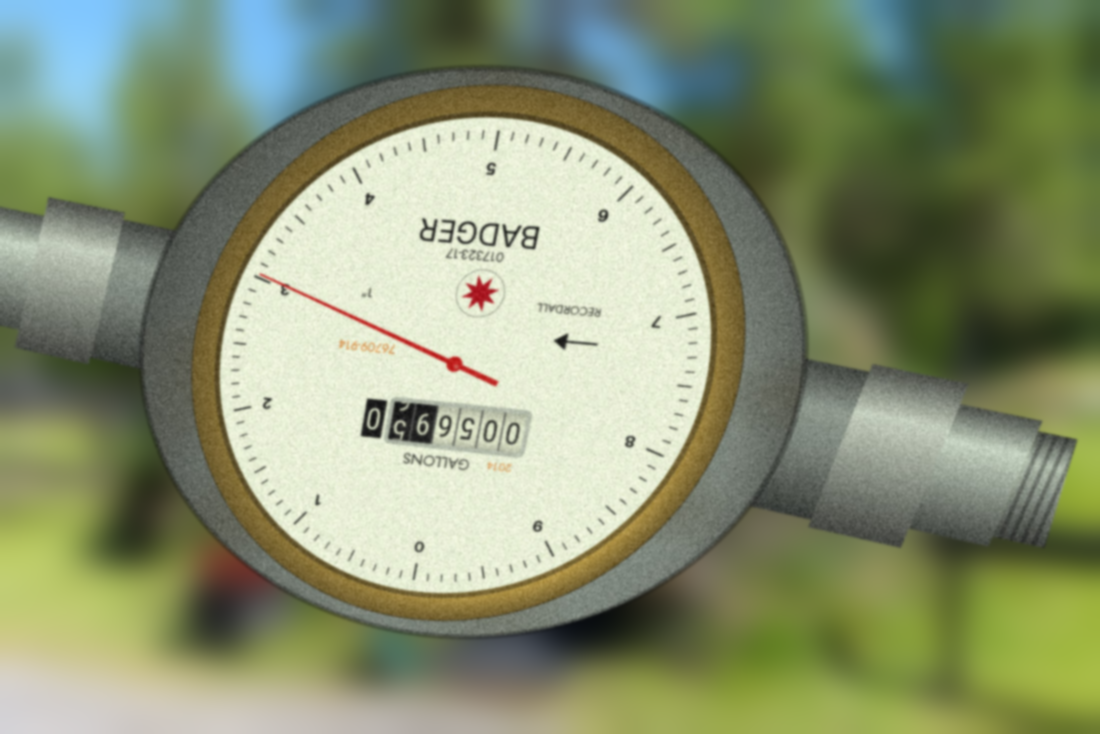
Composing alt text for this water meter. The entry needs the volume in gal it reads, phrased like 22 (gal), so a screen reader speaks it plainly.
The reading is 56953.0 (gal)
